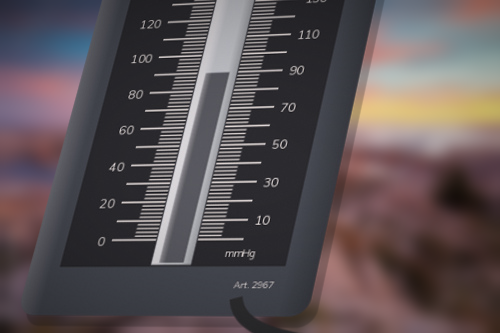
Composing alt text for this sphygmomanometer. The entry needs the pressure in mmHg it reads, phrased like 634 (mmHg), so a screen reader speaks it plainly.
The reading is 90 (mmHg)
